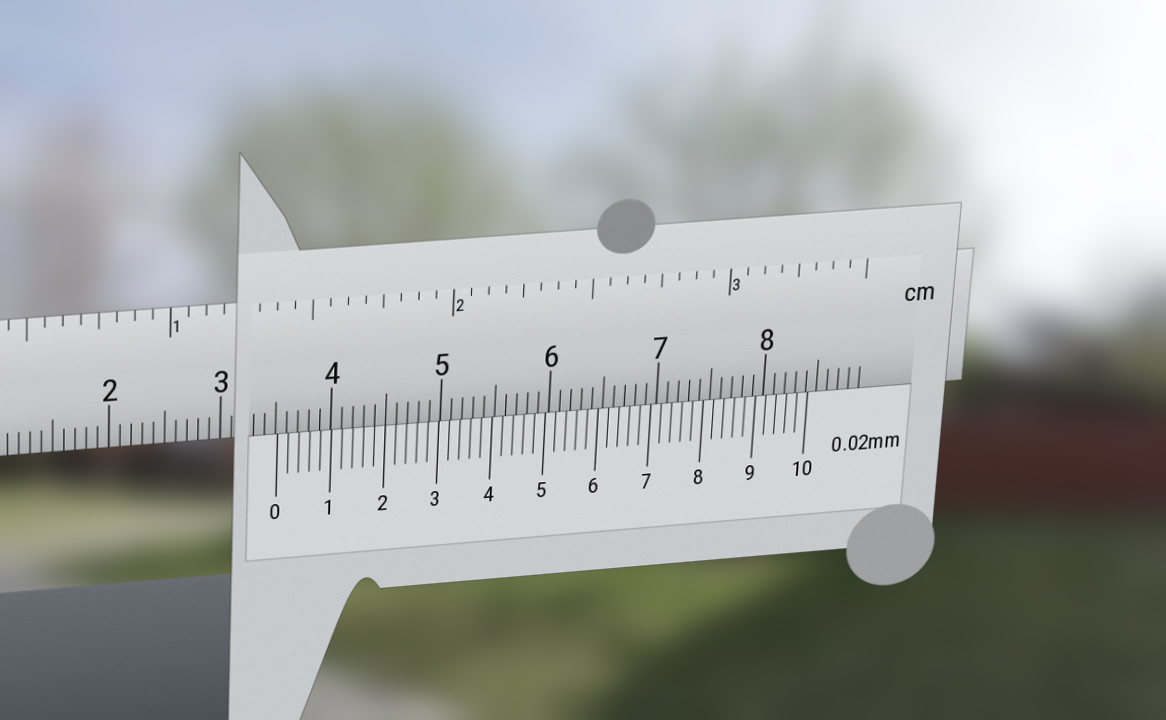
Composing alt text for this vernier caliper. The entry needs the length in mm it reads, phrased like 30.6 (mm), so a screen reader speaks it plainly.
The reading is 35.2 (mm)
